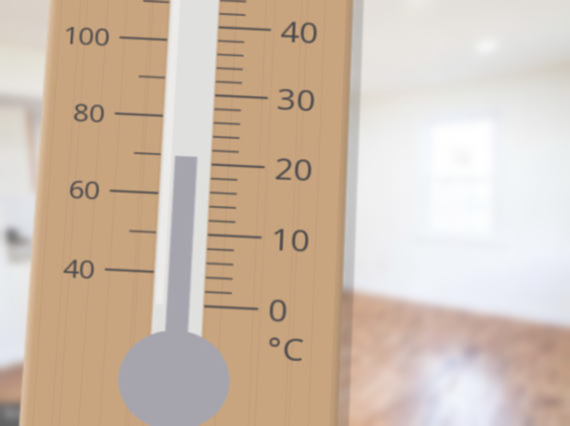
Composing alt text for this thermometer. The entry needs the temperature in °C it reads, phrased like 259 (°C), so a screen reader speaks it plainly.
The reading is 21 (°C)
